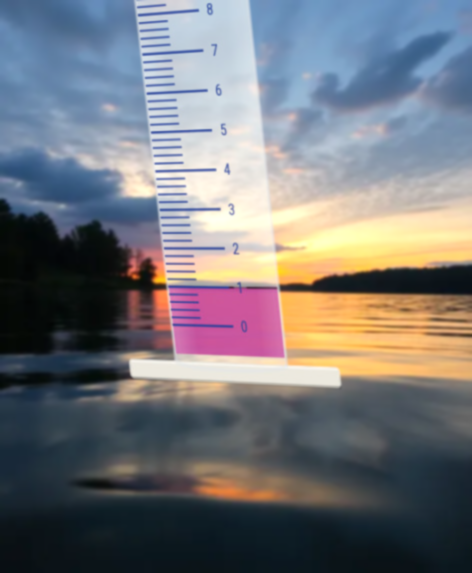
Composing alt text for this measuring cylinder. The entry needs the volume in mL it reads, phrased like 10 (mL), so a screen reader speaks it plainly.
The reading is 1 (mL)
